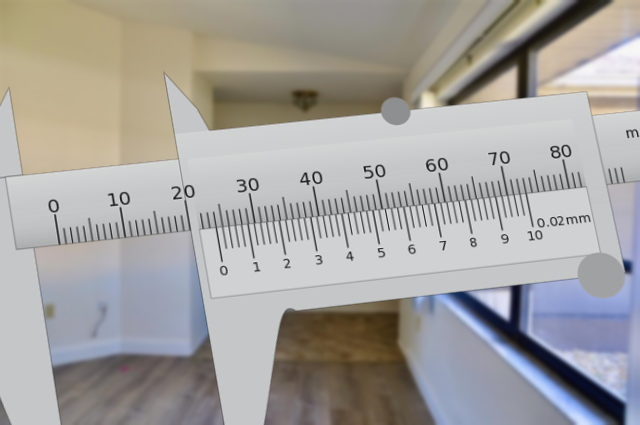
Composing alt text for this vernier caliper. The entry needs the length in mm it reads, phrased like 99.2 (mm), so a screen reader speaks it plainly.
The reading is 24.0 (mm)
